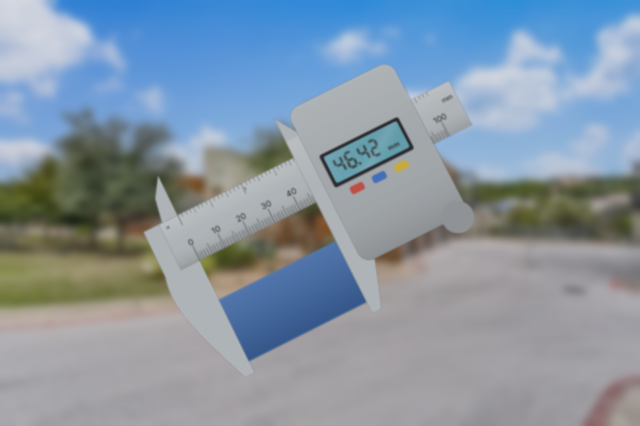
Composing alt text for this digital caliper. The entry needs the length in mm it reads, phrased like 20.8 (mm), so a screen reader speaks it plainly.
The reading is 46.42 (mm)
